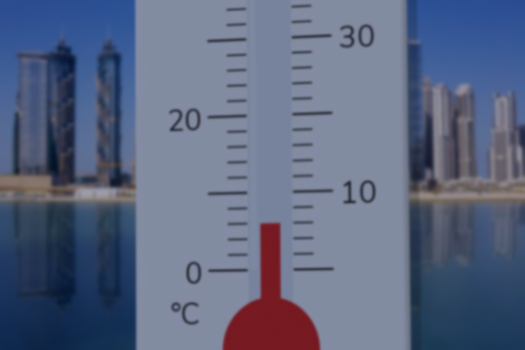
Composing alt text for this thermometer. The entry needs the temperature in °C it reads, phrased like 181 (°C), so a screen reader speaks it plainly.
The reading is 6 (°C)
